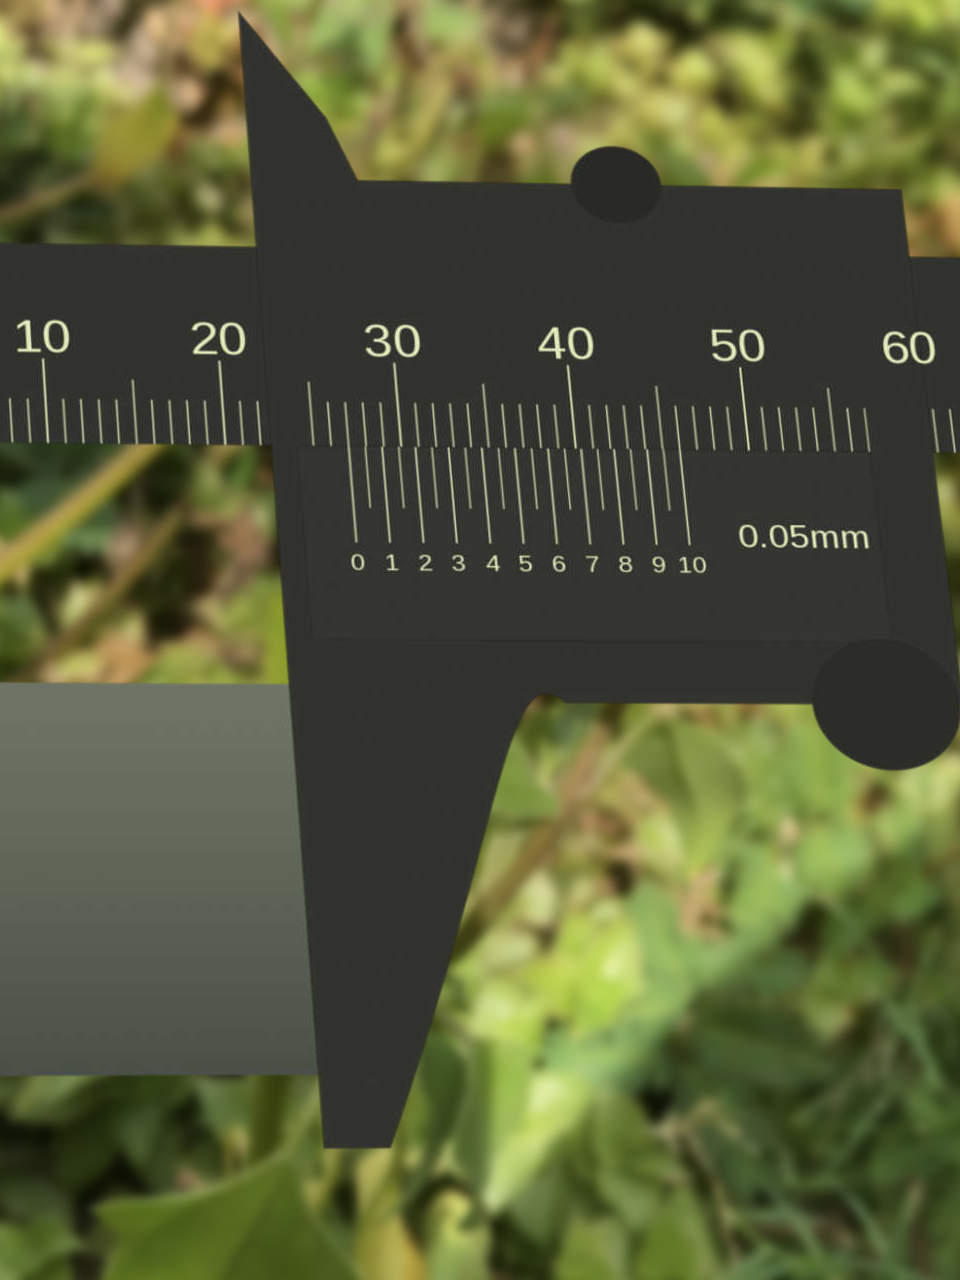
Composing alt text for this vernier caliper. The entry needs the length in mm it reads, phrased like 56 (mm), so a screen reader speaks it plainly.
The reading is 27.0 (mm)
